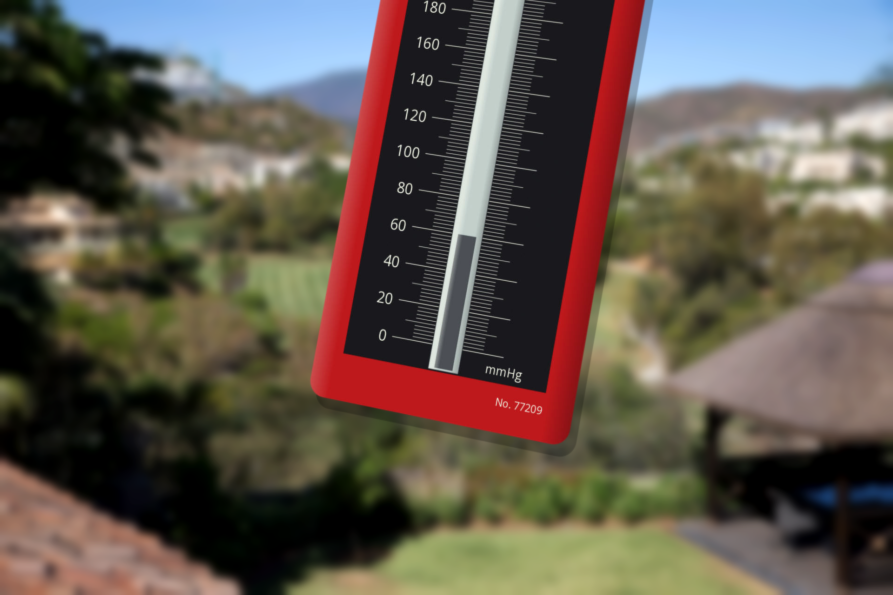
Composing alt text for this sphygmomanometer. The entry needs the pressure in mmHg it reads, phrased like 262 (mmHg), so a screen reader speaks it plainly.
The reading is 60 (mmHg)
